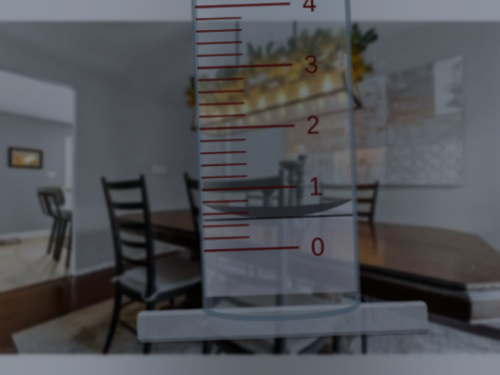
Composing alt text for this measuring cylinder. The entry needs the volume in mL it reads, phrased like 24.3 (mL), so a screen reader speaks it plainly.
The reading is 0.5 (mL)
